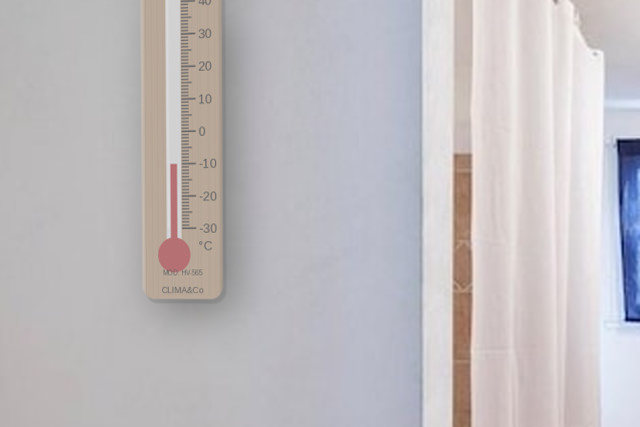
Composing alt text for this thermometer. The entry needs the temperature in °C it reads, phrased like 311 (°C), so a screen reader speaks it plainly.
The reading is -10 (°C)
